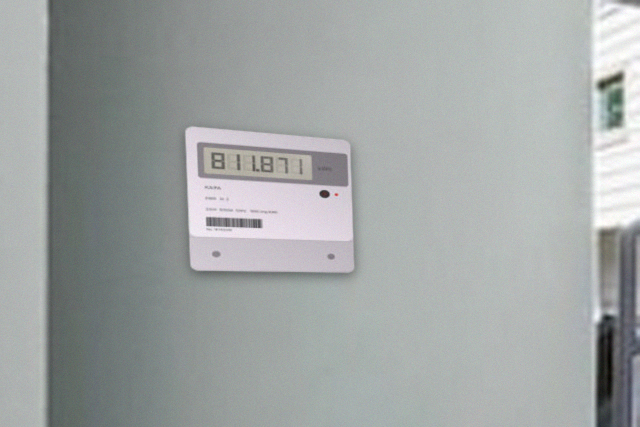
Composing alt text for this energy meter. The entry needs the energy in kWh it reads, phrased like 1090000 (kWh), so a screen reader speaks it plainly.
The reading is 811.871 (kWh)
